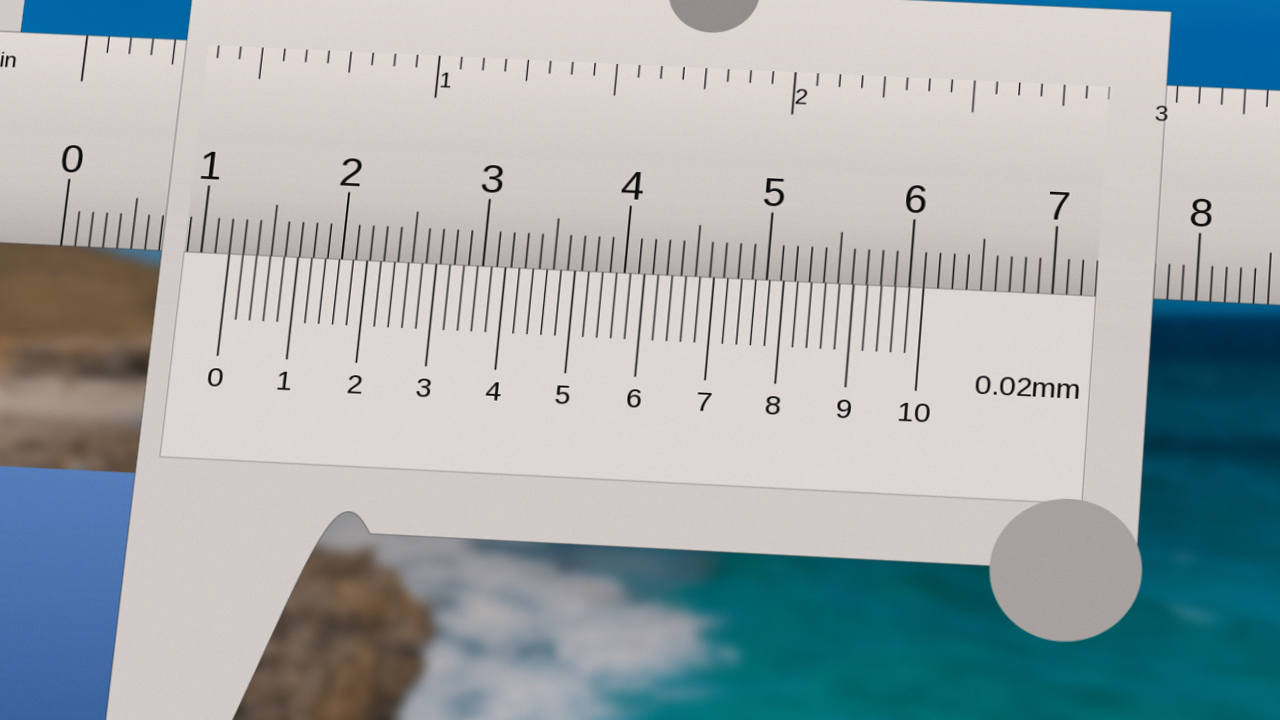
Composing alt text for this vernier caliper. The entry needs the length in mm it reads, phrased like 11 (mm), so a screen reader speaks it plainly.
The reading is 12.0 (mm)
